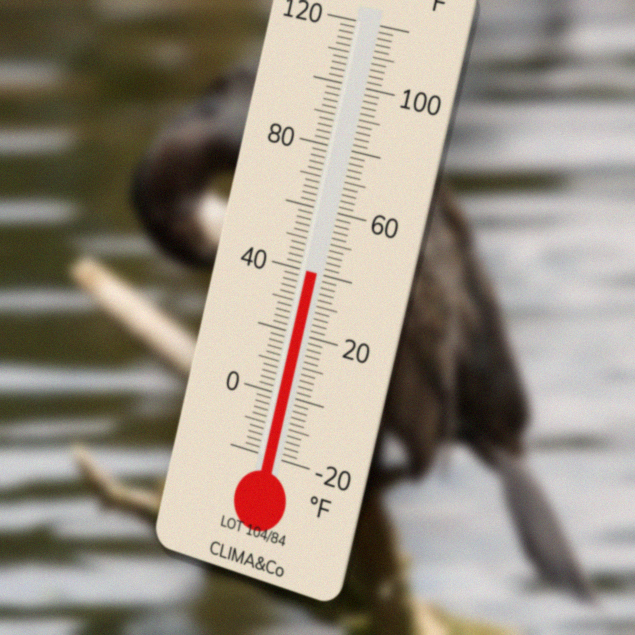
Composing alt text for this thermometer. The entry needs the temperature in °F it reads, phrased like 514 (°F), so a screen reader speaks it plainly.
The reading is 40 (°F)
